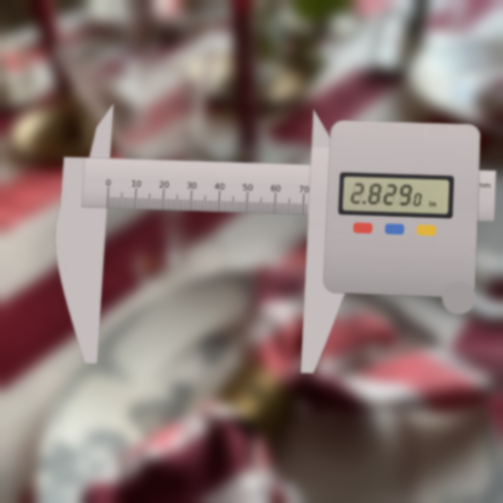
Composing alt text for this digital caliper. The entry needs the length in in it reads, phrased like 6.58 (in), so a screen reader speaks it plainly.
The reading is 2.8290 (in)
